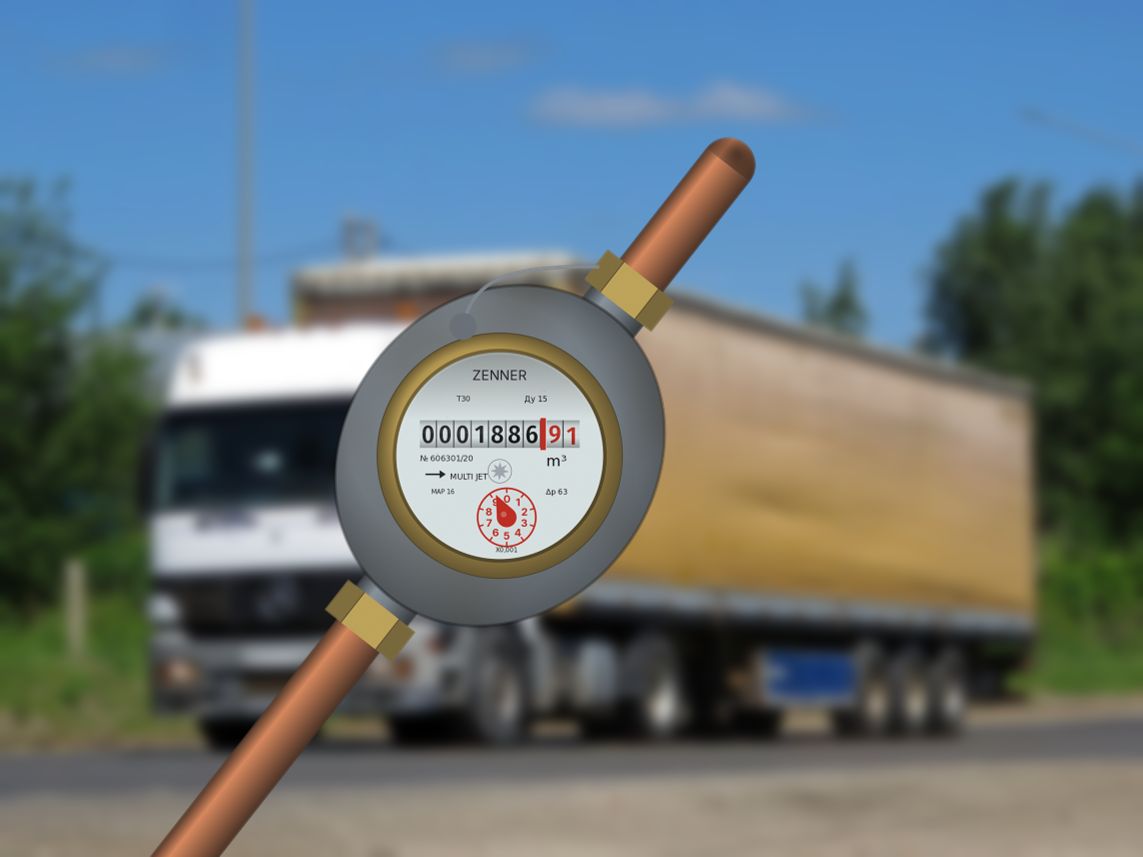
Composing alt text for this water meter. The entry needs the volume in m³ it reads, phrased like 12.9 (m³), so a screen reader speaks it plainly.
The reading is 1886.909 (m³)
